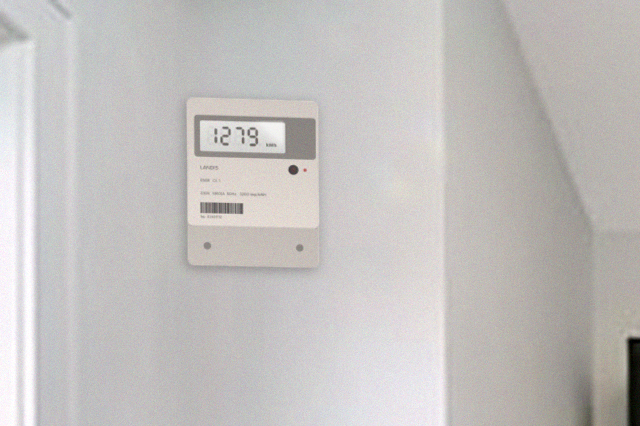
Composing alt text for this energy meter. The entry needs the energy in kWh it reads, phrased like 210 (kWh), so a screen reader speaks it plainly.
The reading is 1279 (kWh)
